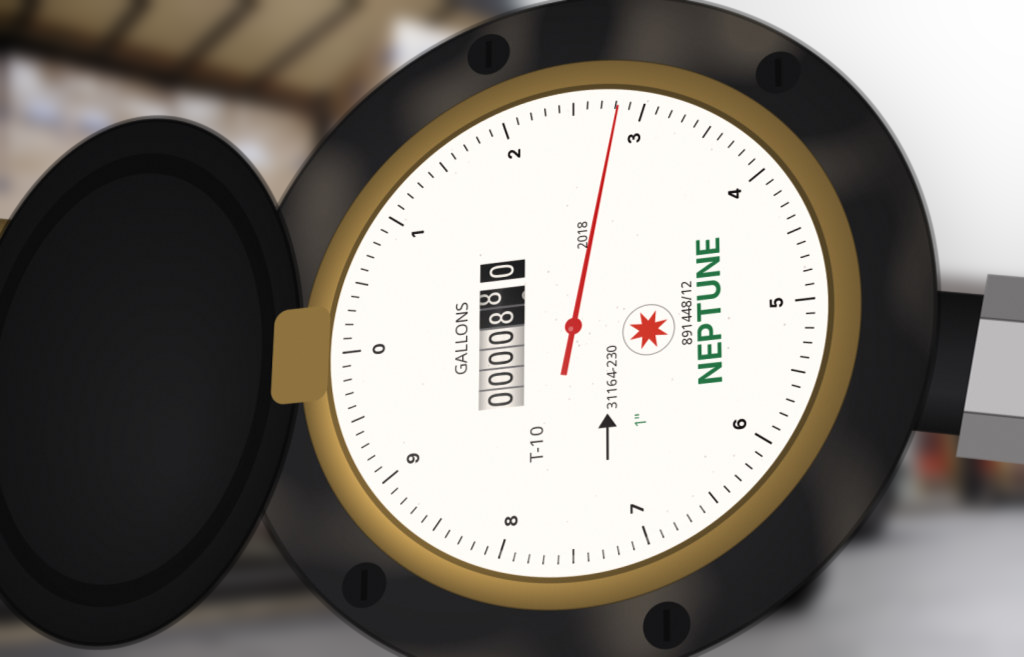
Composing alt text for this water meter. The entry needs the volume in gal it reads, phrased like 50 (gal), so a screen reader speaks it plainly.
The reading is 882.8 (gal)
